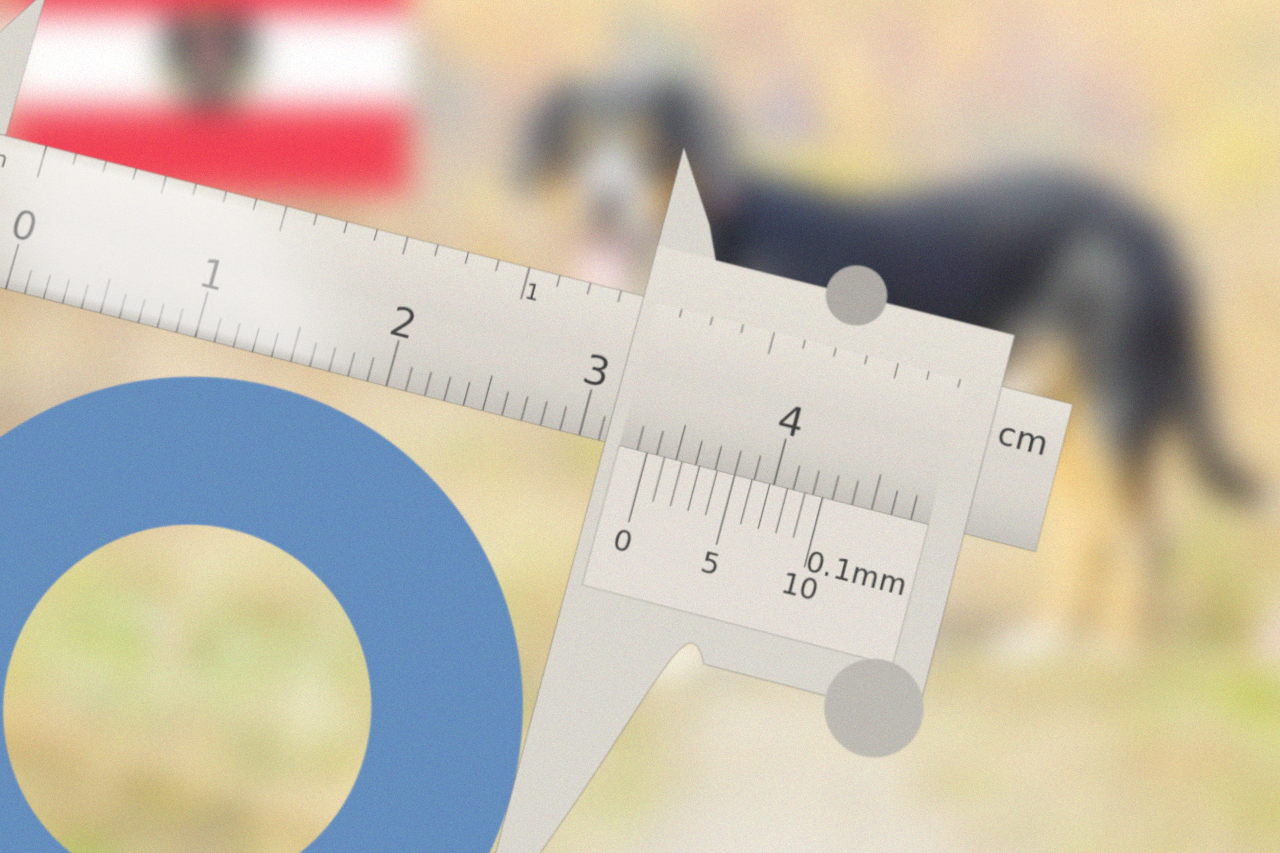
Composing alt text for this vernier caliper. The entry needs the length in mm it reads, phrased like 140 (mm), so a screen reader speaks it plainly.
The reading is 33.5 (mm)
